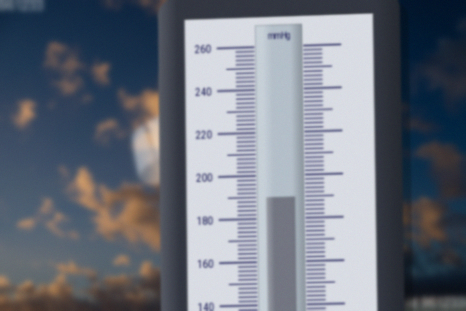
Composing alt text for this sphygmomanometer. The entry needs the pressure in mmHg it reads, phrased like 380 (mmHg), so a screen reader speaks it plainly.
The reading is 190 (mmHg)
